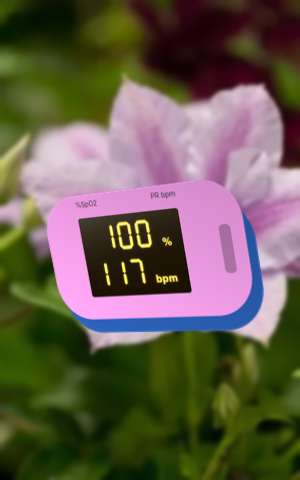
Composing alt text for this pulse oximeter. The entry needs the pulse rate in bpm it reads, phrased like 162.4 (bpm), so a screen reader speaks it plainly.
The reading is 117 (bpm)
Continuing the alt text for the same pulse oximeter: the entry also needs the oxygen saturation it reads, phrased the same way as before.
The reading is 100 (%)
